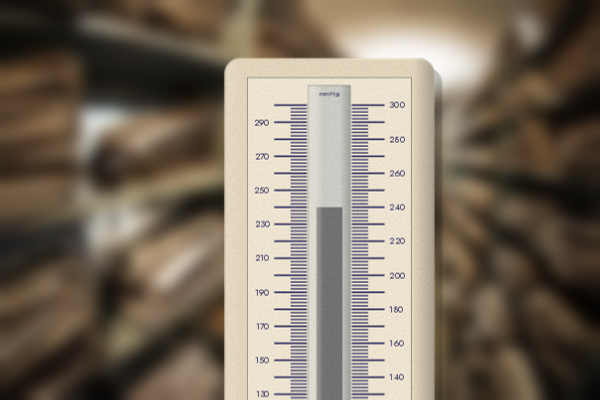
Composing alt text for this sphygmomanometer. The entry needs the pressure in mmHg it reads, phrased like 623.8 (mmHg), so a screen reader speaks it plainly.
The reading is 240 (mmHg)
